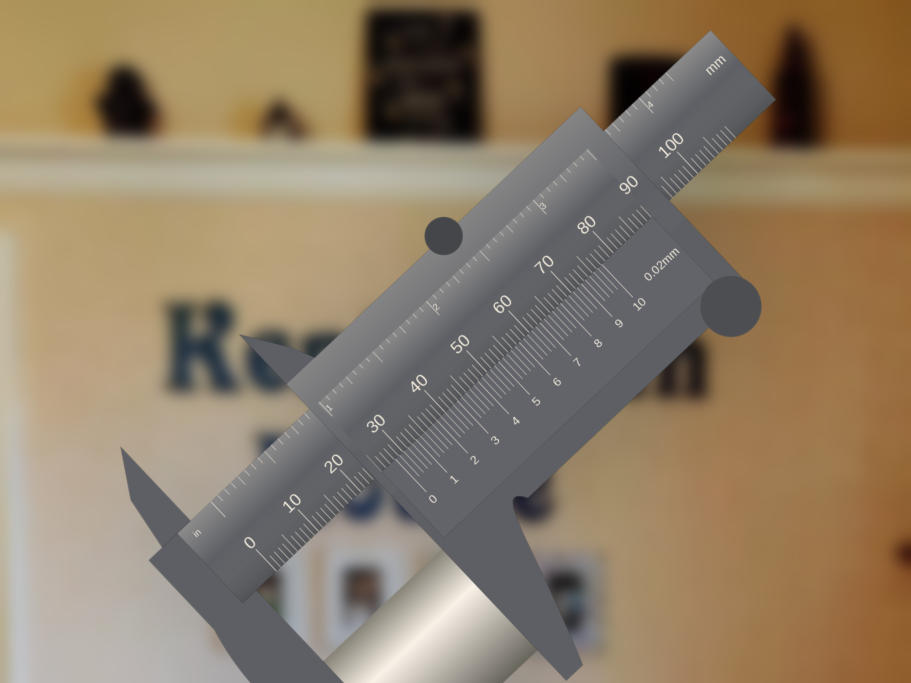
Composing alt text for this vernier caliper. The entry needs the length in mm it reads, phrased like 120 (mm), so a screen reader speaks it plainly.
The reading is 28.2 (mm)
